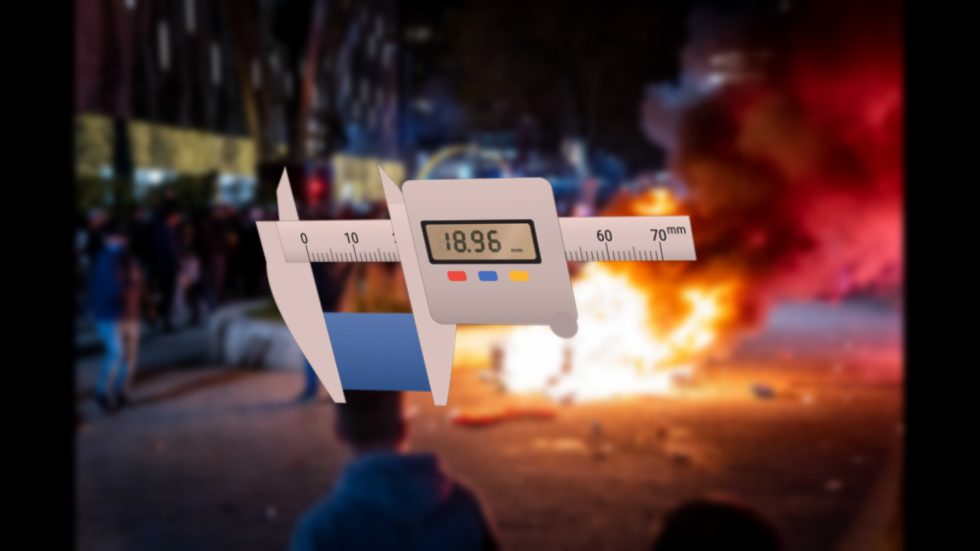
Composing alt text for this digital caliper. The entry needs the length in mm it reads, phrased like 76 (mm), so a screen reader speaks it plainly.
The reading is 18.96 (mm)
